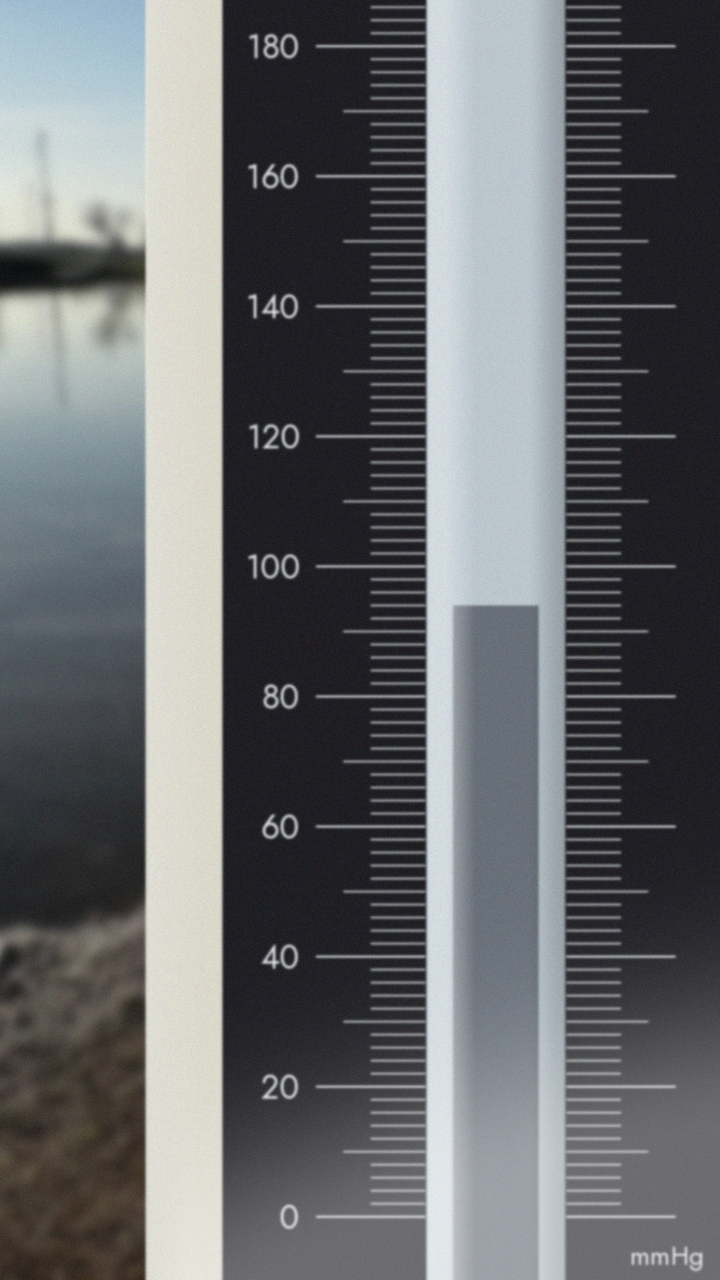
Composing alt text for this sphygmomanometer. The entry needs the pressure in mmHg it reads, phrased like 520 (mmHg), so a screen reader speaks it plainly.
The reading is 94 (mmHg)
